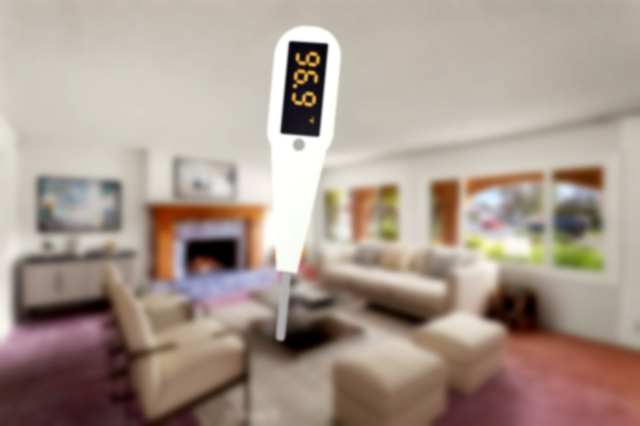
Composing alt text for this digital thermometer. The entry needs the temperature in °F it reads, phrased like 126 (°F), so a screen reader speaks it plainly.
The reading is 96.9 (°F)
